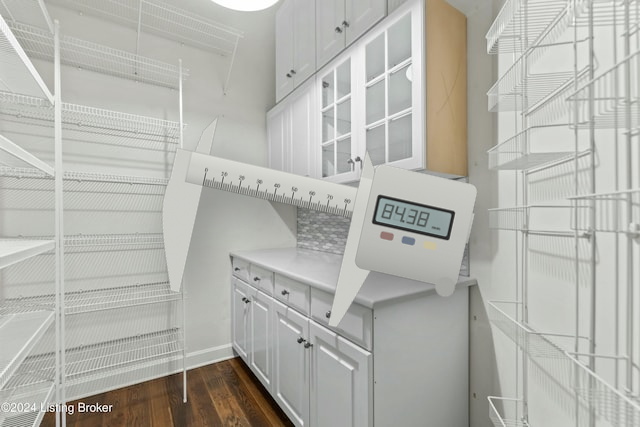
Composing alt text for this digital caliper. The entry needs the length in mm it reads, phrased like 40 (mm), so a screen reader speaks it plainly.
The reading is 84.38 (mm)
